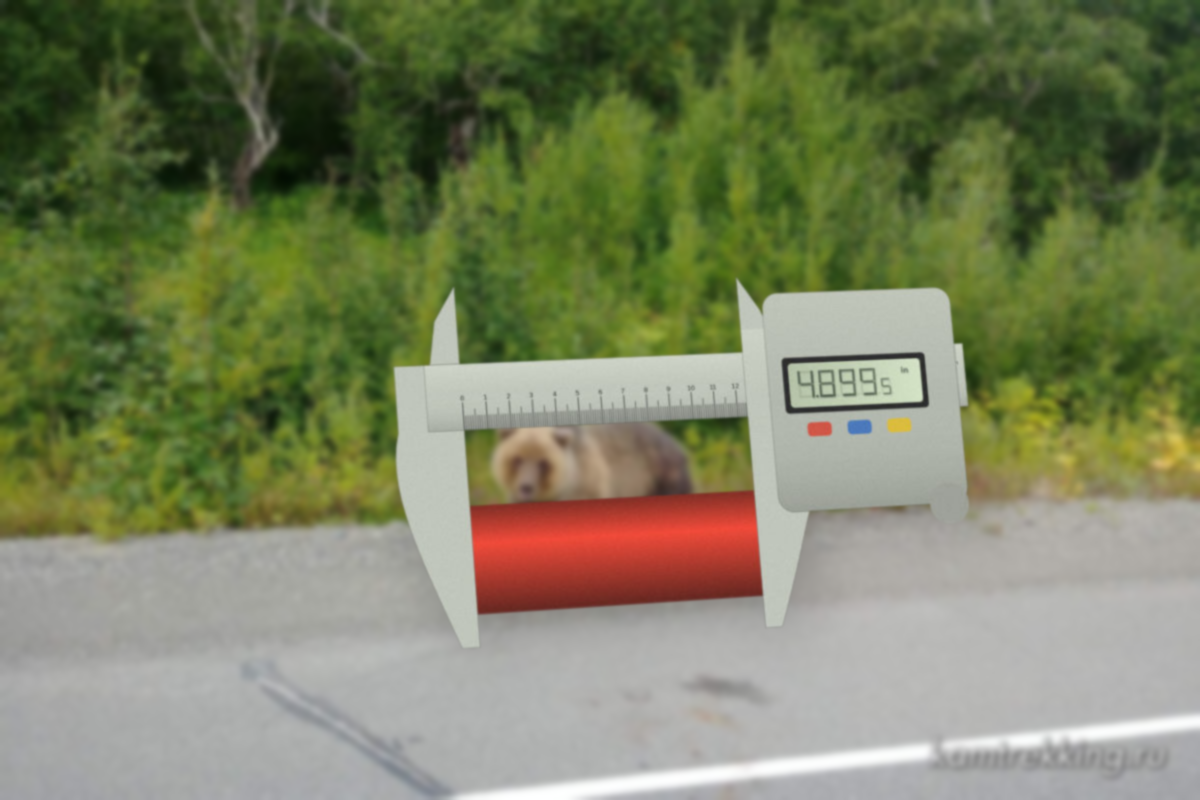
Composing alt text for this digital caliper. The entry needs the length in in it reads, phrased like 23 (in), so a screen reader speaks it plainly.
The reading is 4.8995 (in)
